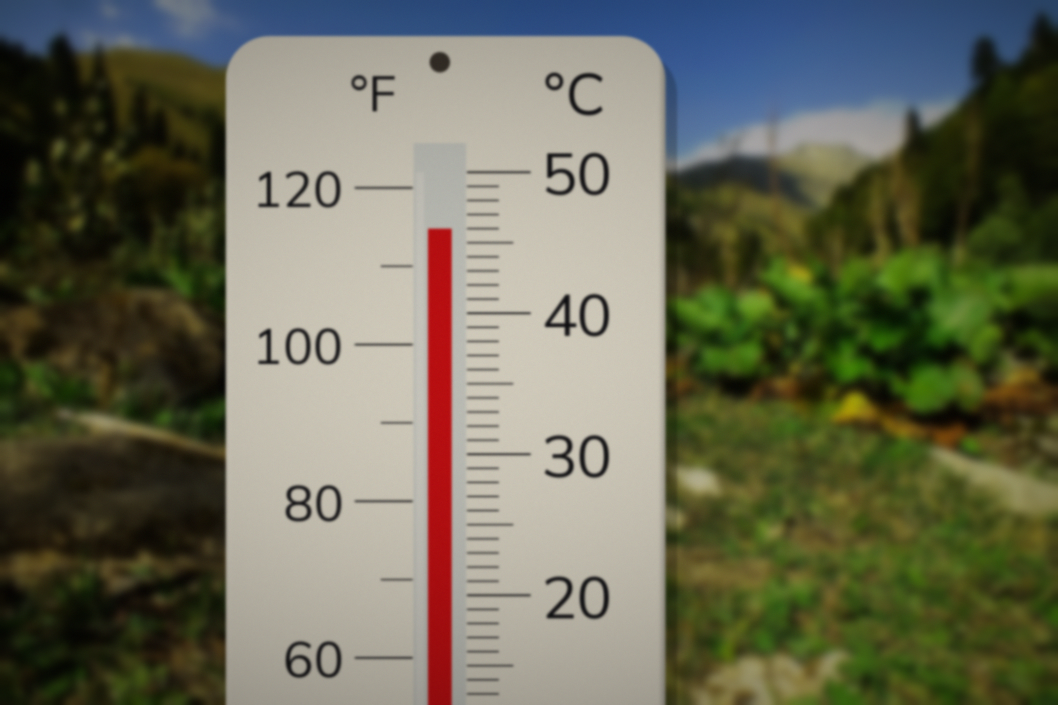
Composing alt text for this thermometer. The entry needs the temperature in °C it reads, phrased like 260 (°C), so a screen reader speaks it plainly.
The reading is 46 (°C)
